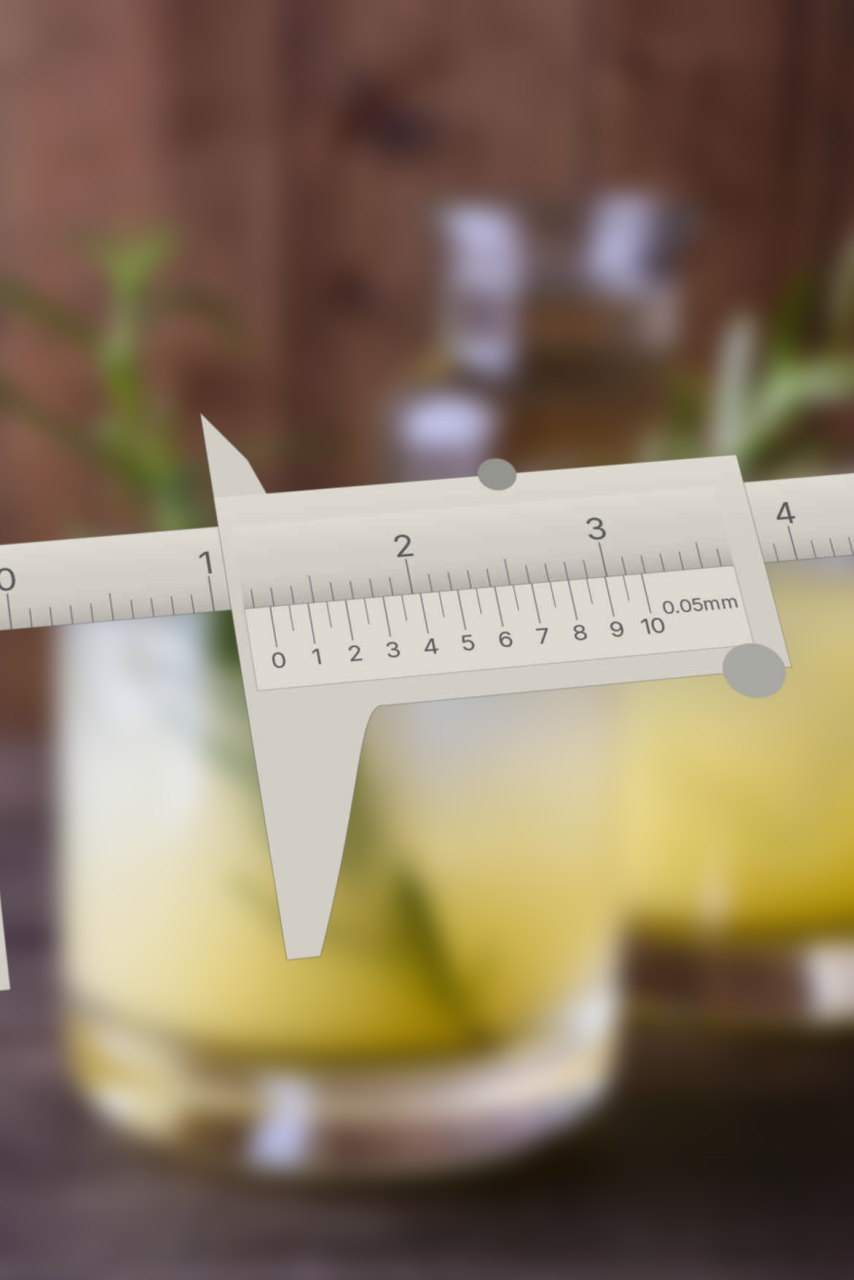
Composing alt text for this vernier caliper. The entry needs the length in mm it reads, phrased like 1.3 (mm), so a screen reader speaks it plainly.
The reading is 12.8 (mm)
